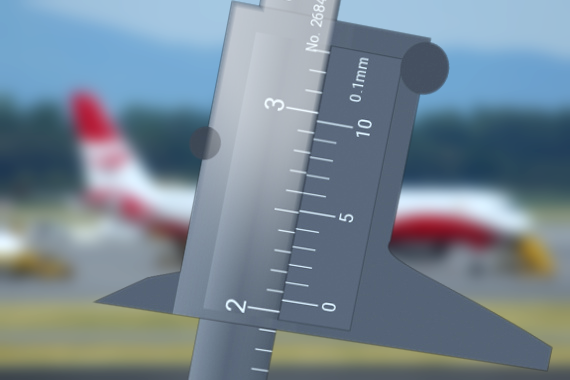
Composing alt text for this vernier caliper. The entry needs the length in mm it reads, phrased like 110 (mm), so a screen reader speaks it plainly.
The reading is 20.6 (mm)
